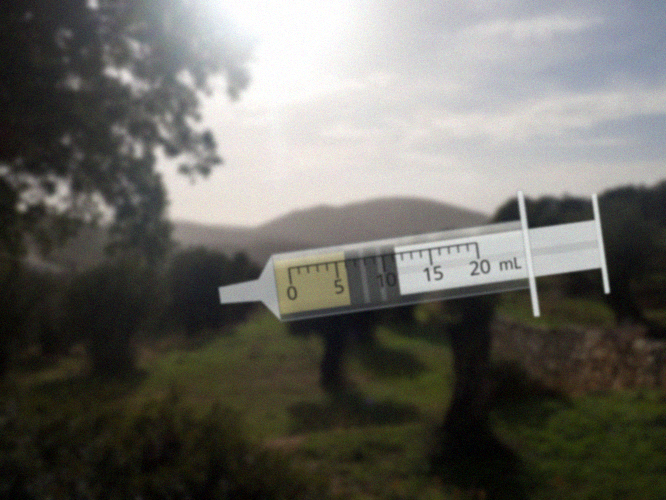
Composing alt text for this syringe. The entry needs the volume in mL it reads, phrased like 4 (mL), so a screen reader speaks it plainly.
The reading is 6 (mL)
